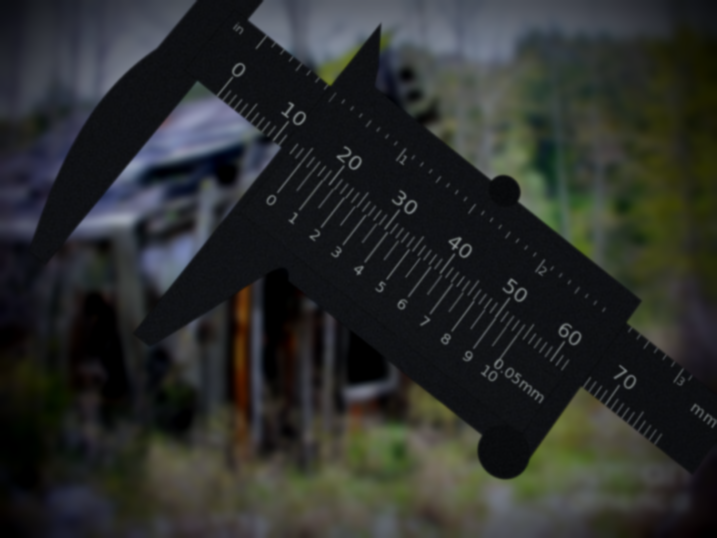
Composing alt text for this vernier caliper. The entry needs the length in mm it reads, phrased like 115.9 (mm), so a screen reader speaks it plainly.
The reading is 15.0 (mm)
